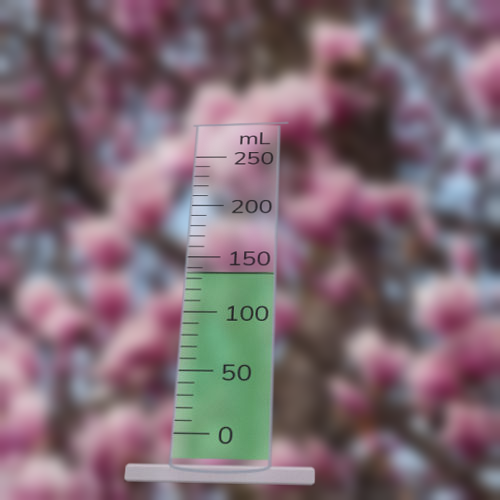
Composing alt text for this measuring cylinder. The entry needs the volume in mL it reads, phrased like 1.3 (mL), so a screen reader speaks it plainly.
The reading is 135 (mL)
